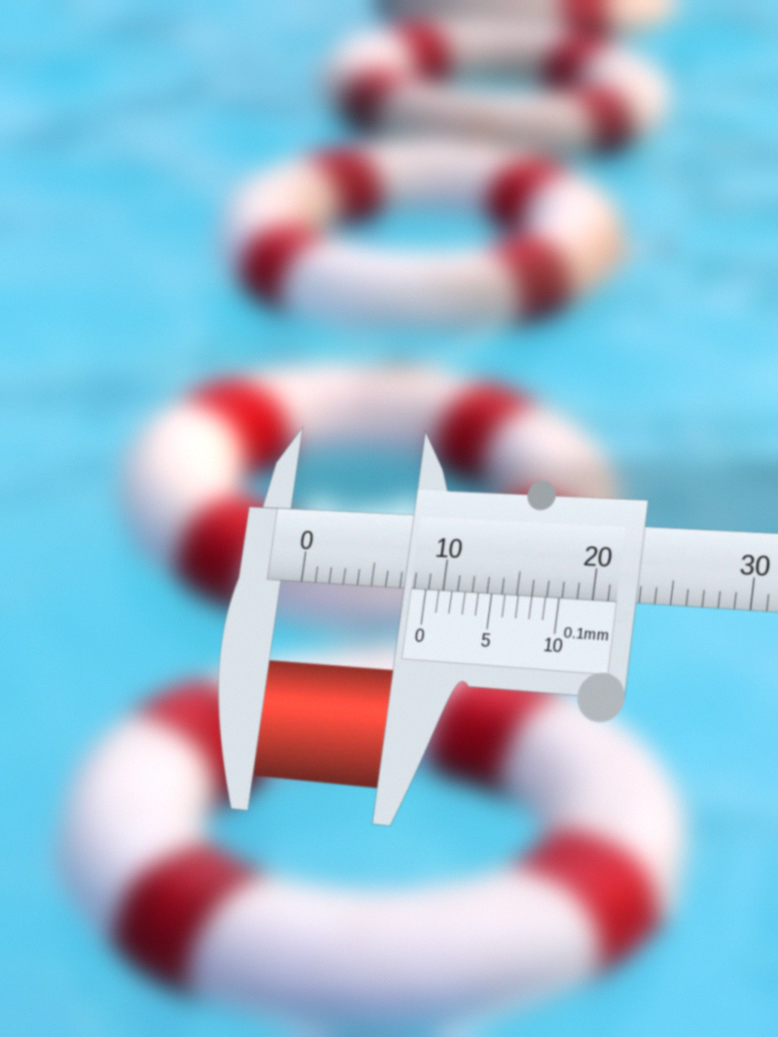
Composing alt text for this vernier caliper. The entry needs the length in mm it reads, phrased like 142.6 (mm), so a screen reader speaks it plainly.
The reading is 8.8 (mm)
